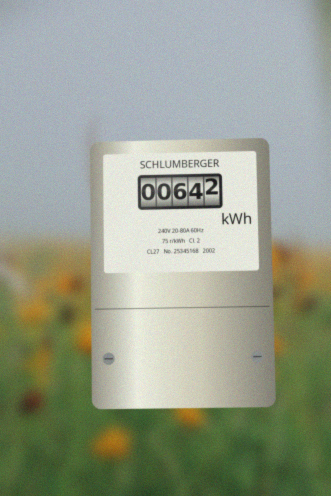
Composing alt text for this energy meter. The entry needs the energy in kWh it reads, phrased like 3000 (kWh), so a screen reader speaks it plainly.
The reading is 642 (kWh)
